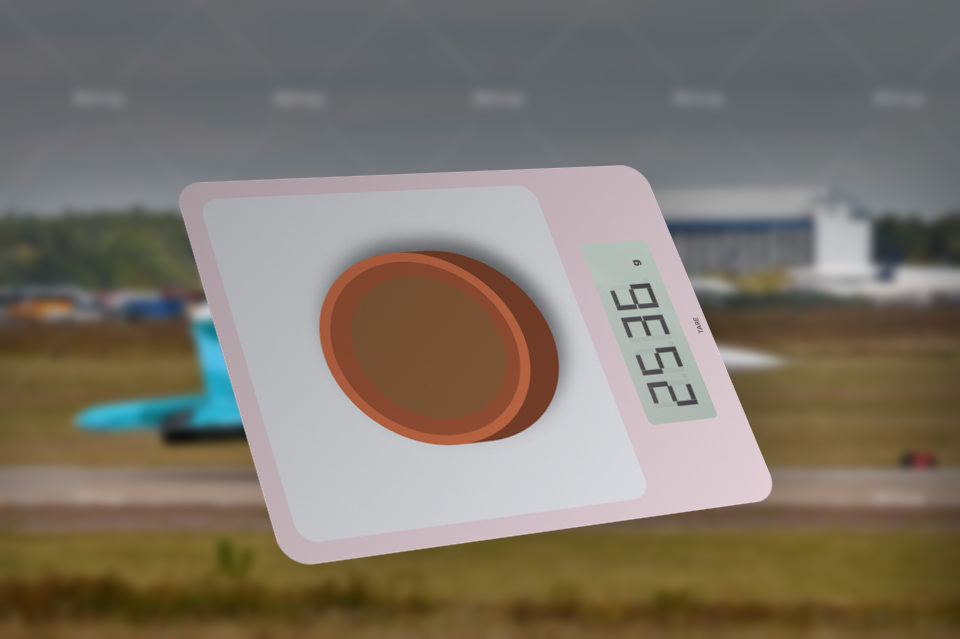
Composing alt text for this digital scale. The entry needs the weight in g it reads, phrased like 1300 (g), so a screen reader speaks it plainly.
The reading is 2536 (g)
